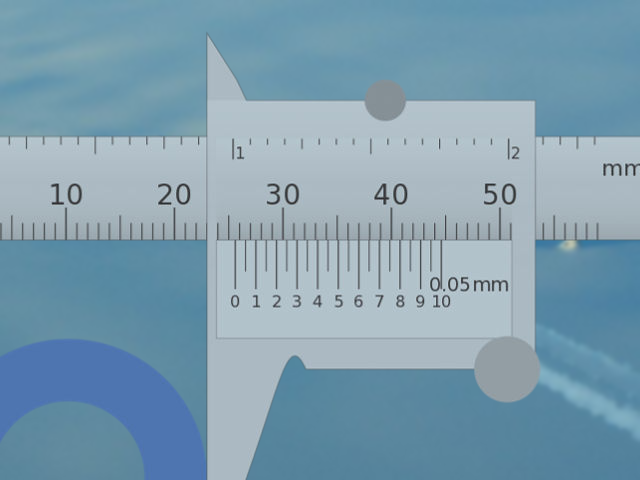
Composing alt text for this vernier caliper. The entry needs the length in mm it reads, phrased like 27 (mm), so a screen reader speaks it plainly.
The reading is 25.6 (mm)
